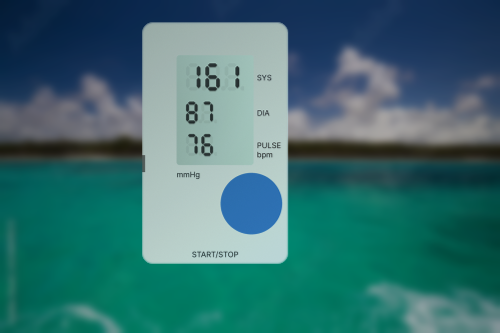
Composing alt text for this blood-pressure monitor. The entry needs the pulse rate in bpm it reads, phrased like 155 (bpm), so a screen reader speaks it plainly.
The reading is 76 (bpm)
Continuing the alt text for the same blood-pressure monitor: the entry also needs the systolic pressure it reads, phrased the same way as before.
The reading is 161 (mmHg)
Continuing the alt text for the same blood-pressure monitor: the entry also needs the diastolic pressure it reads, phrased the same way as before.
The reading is 87 (mmHg)
